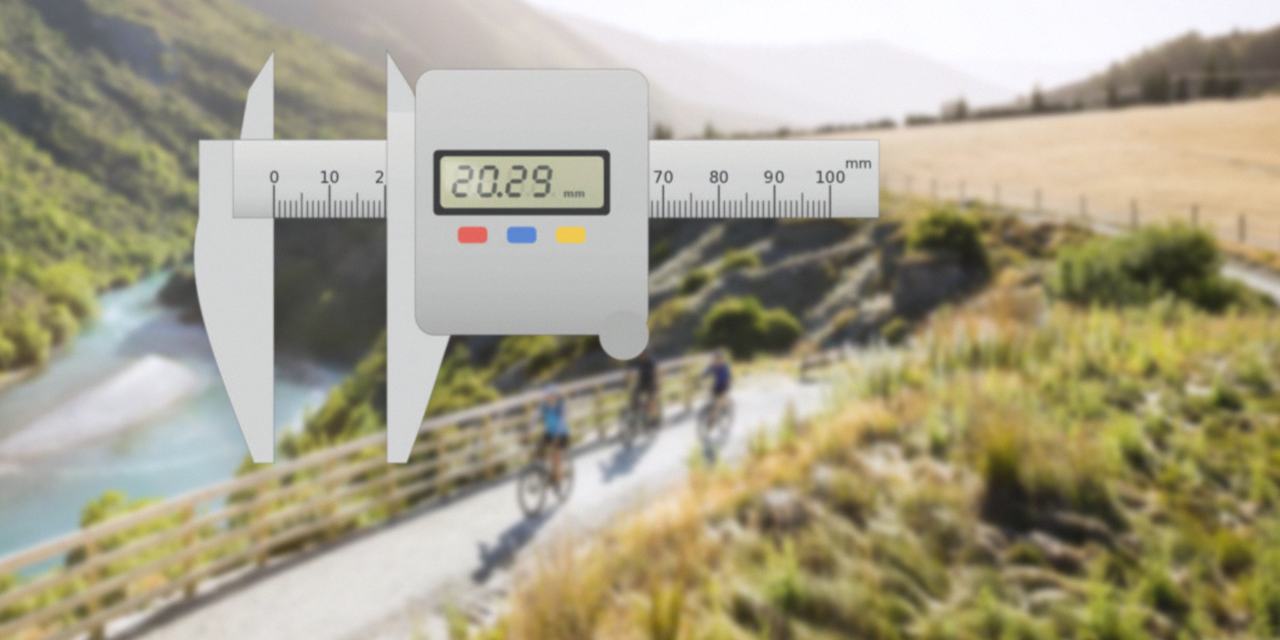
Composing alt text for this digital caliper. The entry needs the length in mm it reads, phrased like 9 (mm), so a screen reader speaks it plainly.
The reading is 20.29 (mm)
